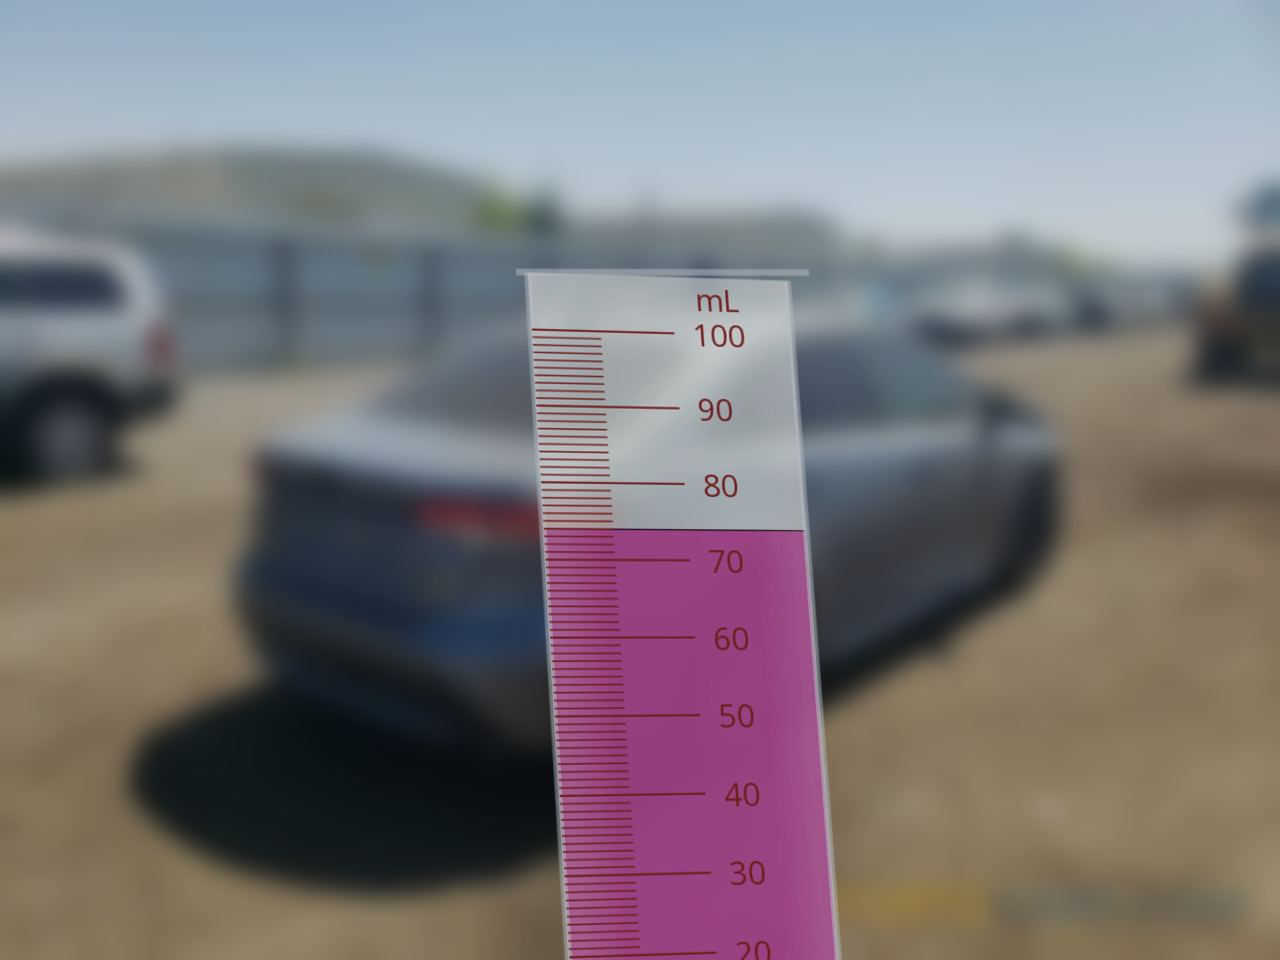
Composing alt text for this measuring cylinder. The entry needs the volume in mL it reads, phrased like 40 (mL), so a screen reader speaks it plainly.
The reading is 74 (mL)
